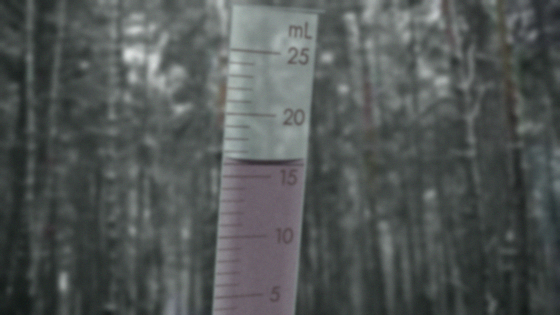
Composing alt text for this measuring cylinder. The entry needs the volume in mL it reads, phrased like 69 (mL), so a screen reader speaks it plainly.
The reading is 16 (mL)
